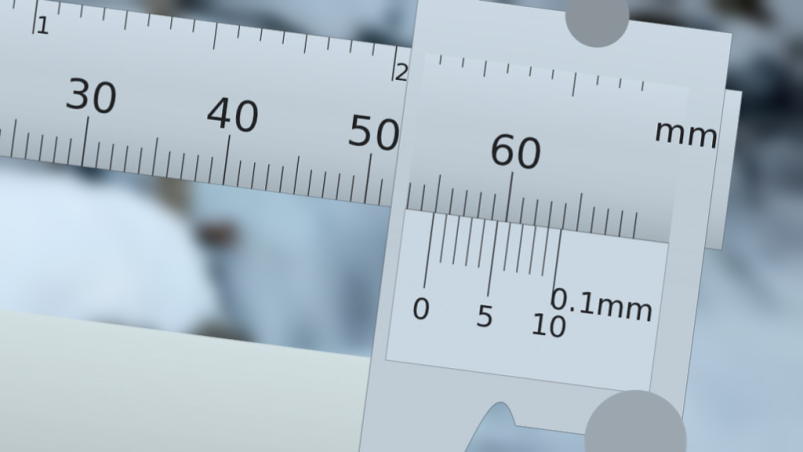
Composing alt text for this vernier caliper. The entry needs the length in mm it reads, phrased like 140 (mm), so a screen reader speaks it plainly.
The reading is 54.9 (mm)
